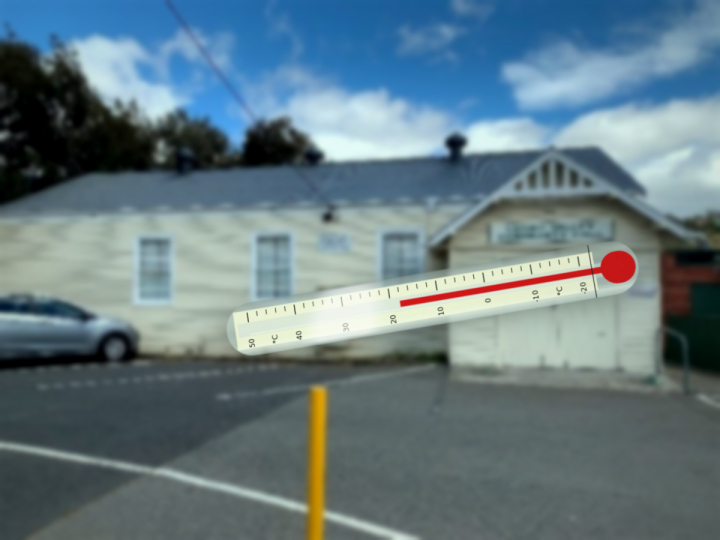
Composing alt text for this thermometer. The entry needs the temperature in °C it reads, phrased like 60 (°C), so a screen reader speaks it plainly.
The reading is 18 (°C)
